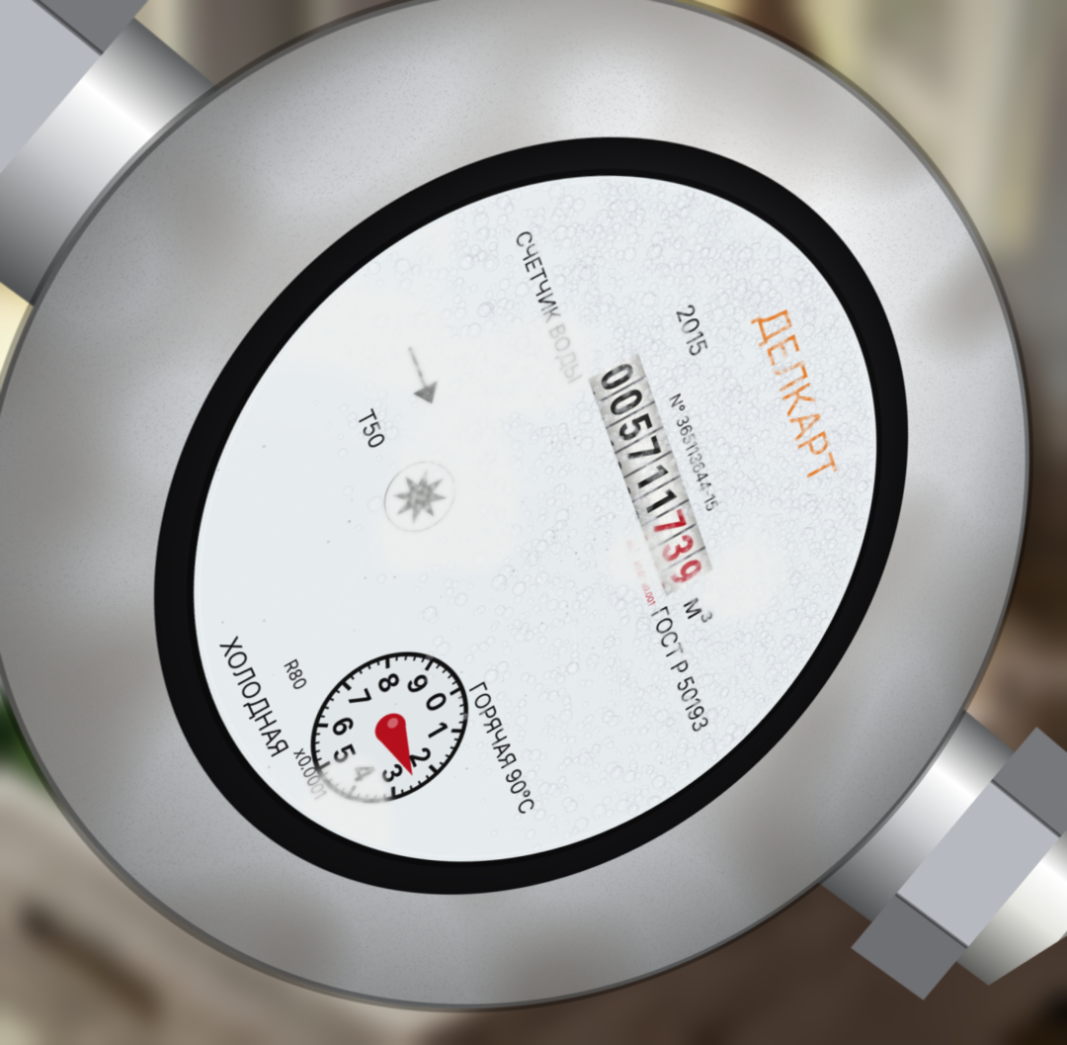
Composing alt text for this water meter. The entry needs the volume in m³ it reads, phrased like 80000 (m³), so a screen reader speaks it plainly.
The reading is 5711.7392 (m³)
